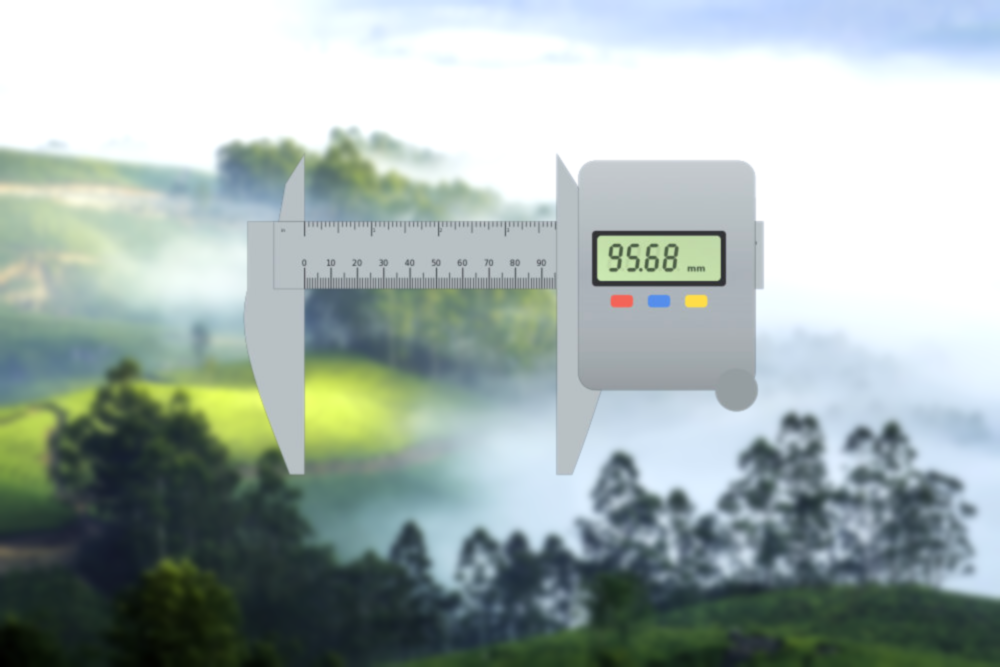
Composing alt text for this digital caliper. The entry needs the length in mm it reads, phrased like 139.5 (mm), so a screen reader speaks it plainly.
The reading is 95.68 (mm)
